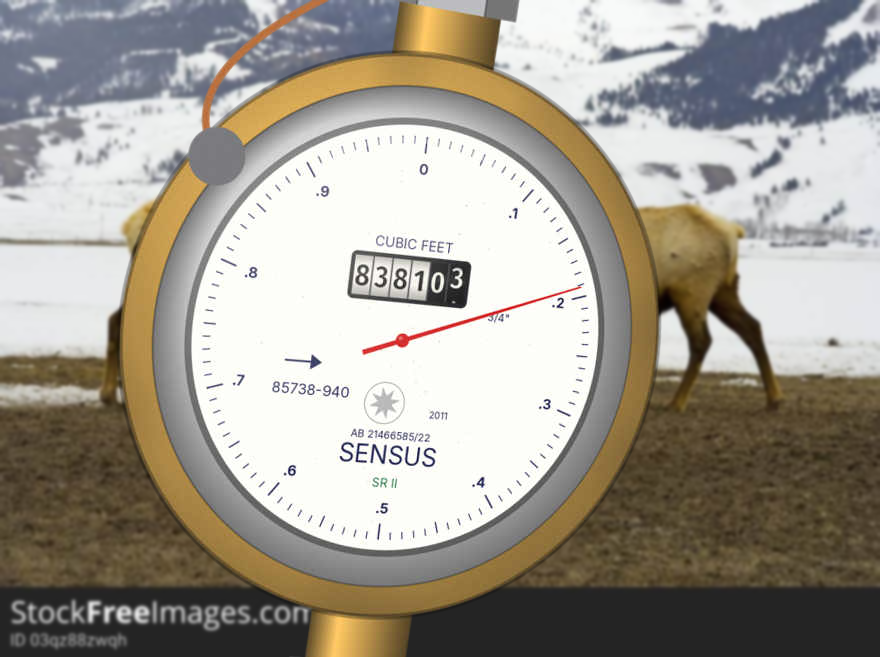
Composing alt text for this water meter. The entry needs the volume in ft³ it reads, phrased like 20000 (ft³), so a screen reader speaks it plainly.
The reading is 838103.19 (ft³)
